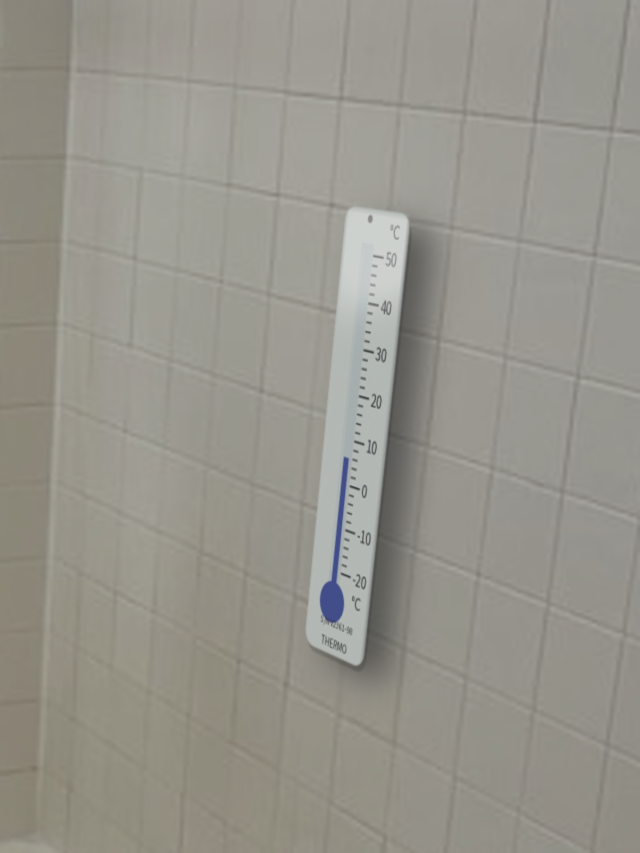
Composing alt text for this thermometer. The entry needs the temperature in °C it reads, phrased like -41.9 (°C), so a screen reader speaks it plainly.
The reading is 6 (°C)
